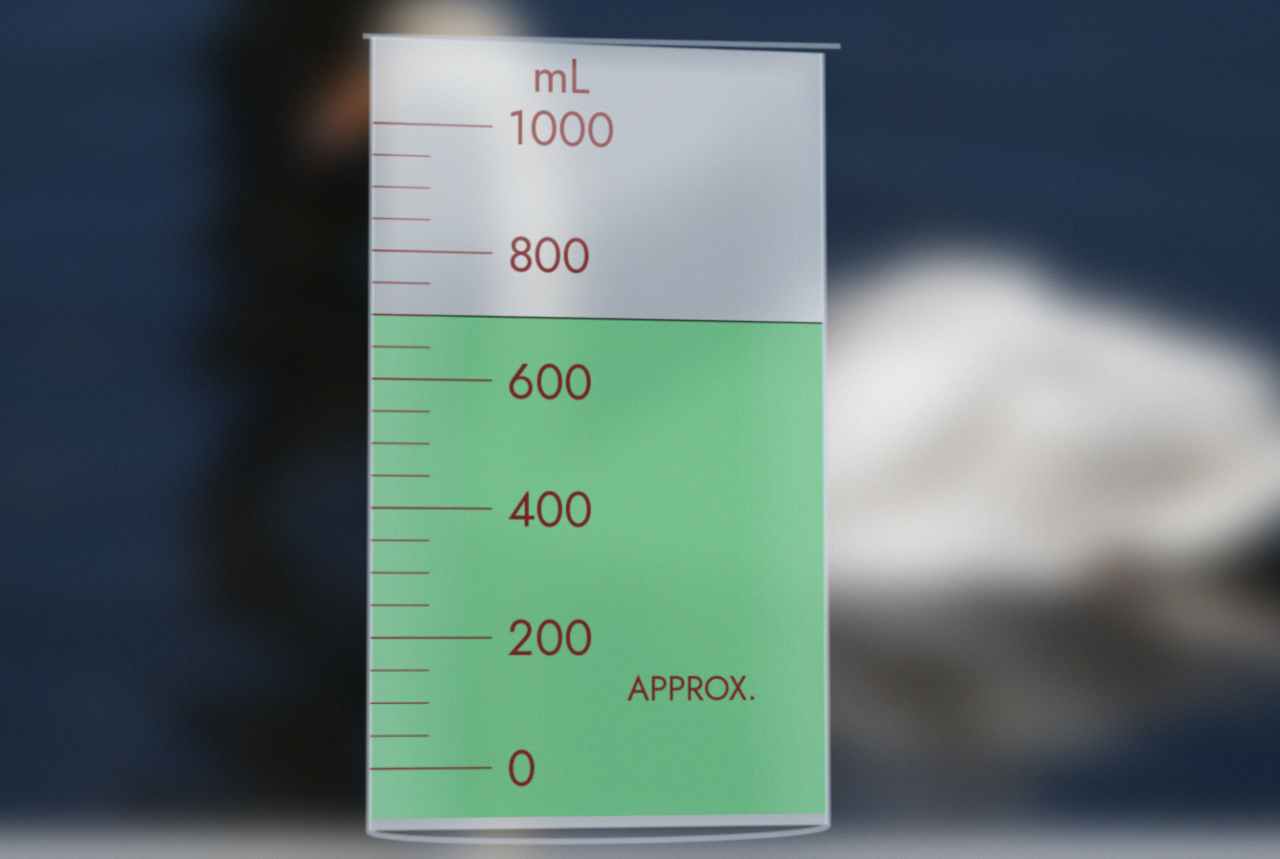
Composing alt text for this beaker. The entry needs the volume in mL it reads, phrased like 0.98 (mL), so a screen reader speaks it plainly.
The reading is 700 (mL)
